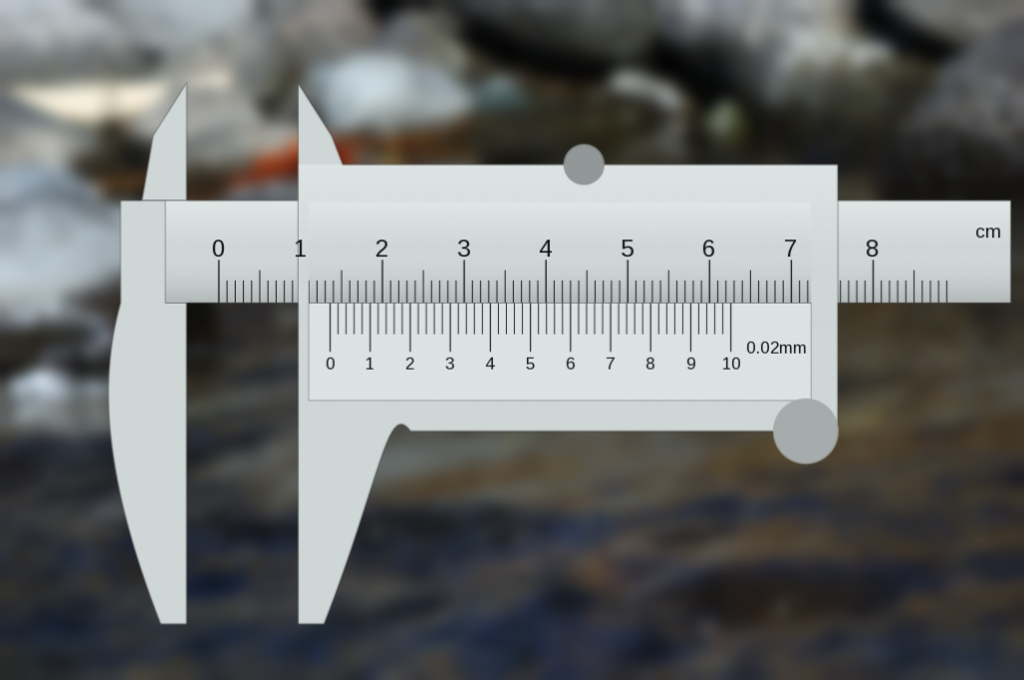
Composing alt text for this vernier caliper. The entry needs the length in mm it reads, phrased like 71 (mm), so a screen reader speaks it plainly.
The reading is 13.6 (mm)
